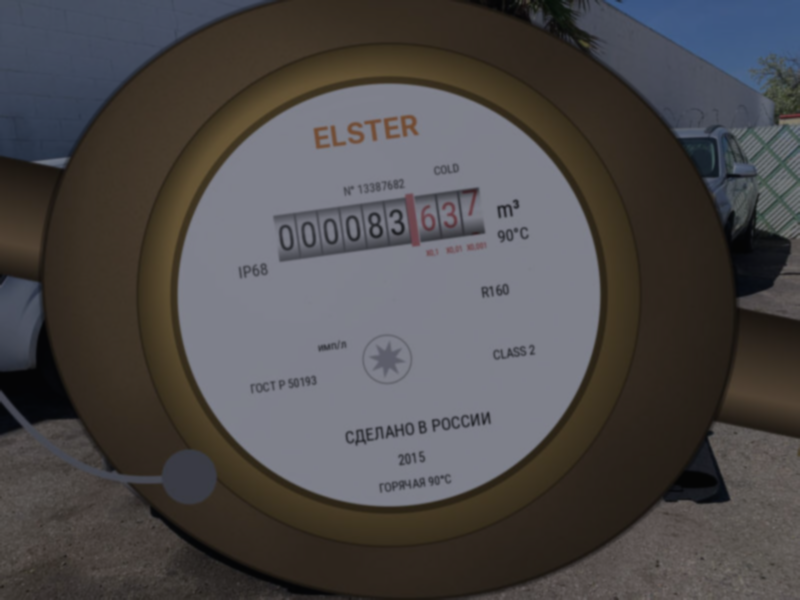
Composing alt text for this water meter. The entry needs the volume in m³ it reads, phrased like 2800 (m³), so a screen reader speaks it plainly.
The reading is 83.637 (m³)
